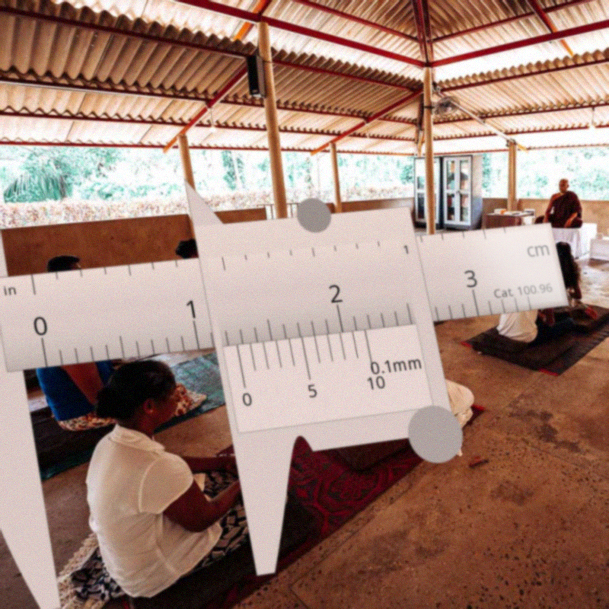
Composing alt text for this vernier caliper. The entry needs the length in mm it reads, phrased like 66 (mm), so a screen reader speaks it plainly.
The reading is 12.6 (mm)
